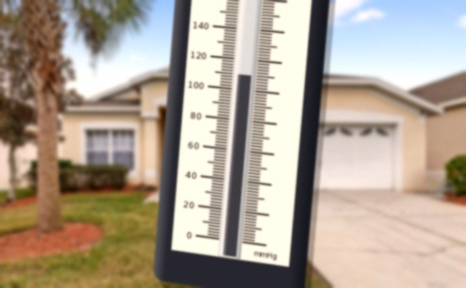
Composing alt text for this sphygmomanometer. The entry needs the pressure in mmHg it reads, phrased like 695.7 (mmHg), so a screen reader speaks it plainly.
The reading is 110 (mmHg)
